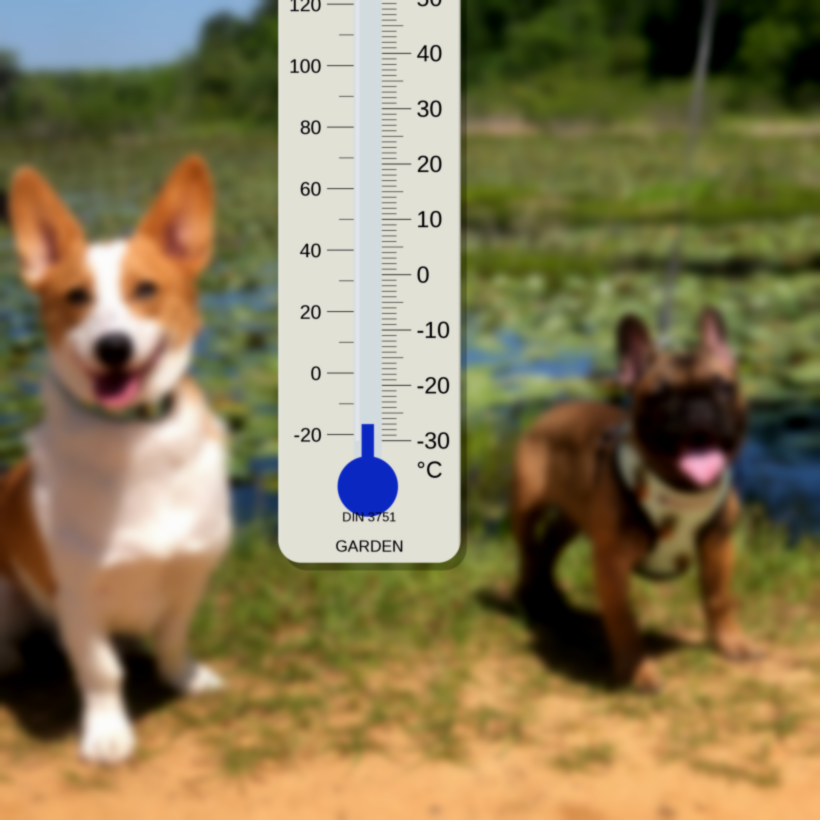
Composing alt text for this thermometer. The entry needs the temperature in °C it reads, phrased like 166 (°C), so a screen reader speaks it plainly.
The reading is -27 (°C)
